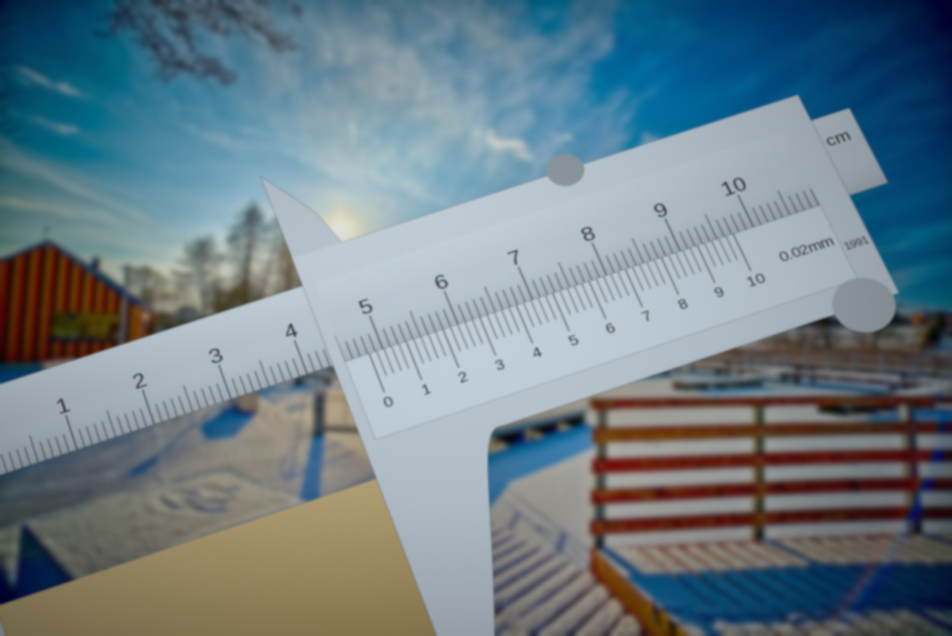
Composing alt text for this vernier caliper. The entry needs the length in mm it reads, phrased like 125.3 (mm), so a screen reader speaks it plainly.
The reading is 48.2 (mm)
